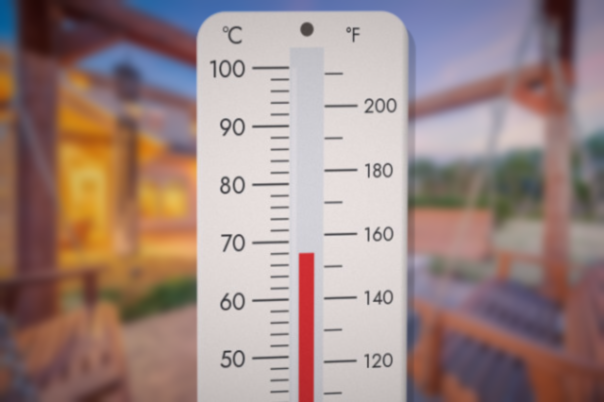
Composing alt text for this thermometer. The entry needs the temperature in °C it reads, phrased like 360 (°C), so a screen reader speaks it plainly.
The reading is 68 (°C)
